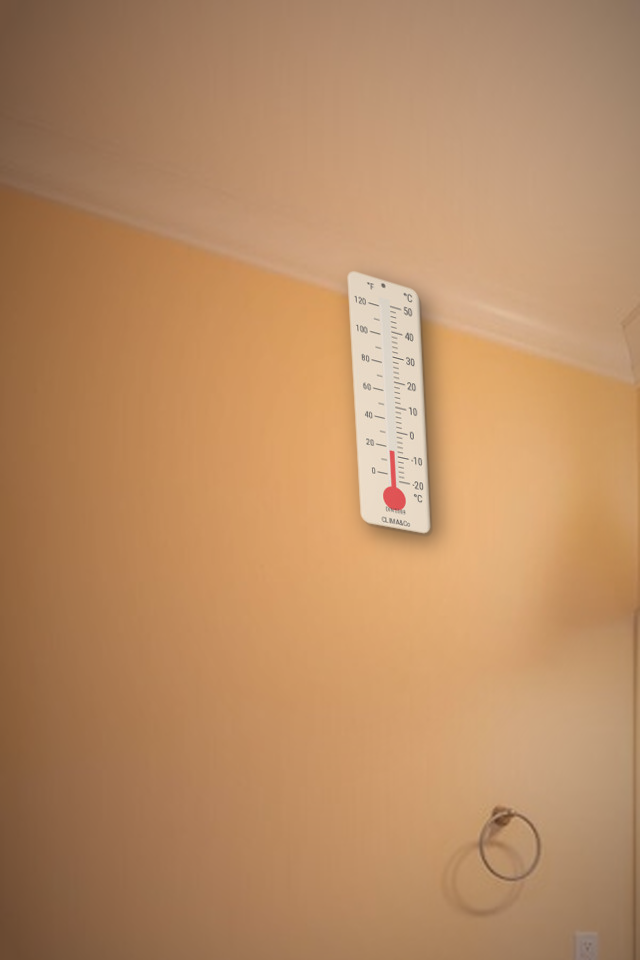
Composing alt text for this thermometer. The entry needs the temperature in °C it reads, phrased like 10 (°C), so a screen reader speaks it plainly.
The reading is -8 (°C)
